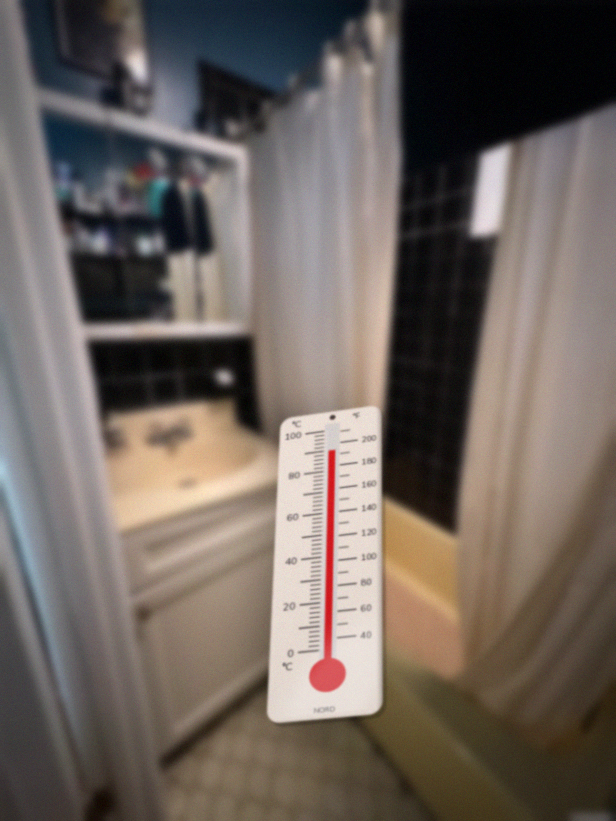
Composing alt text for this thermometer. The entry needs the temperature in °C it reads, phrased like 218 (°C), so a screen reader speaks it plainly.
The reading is 90 (°C)
